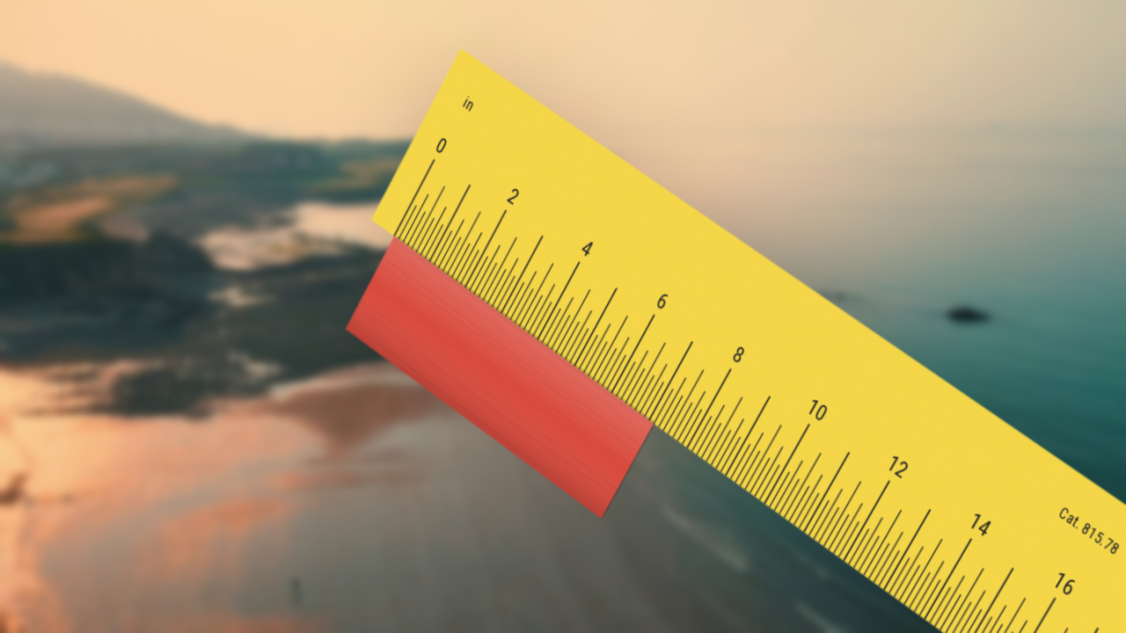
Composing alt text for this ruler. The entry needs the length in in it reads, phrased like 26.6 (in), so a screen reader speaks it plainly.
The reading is 7.125 (in)
